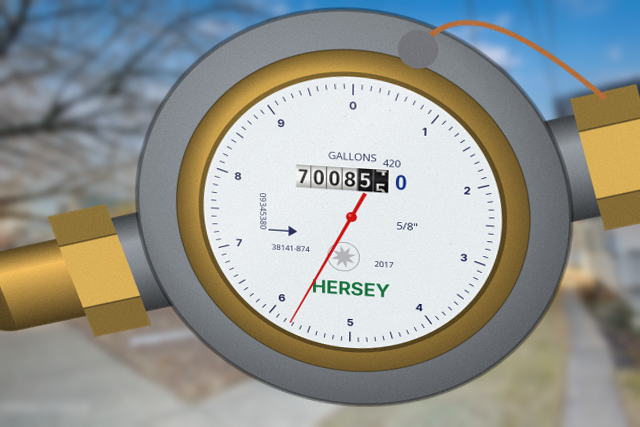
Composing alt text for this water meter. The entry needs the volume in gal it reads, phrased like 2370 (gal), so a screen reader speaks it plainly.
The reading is 7008545.7 (gal)
